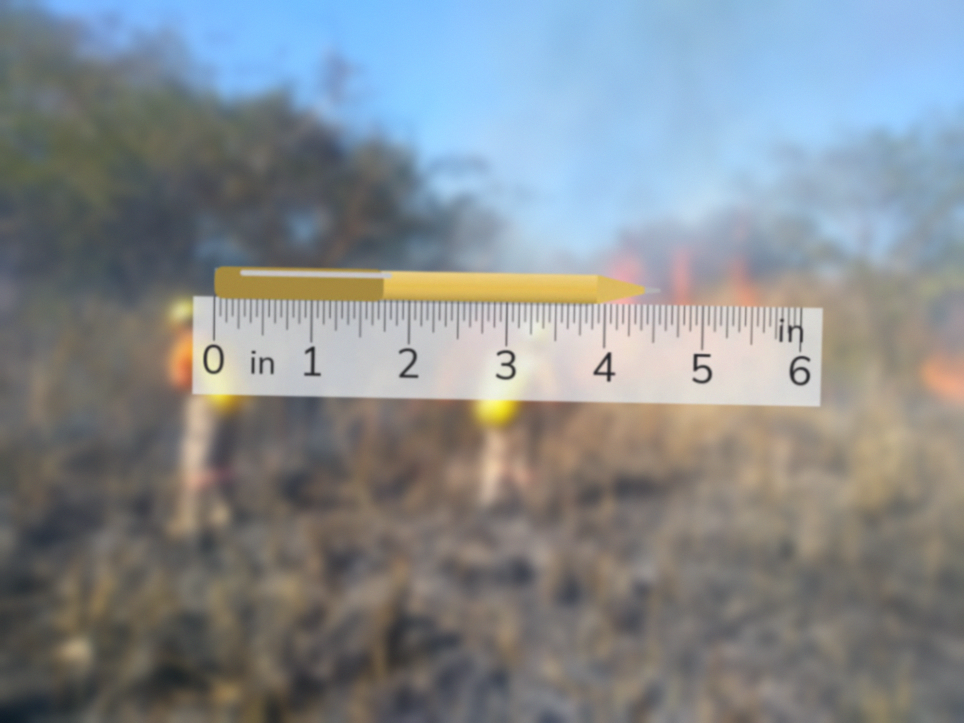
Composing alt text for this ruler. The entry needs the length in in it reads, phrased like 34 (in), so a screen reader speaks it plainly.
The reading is 4.5625 (in)
